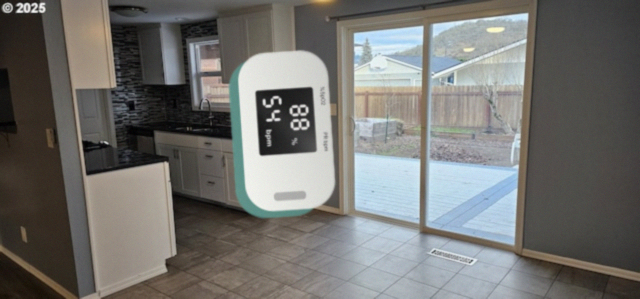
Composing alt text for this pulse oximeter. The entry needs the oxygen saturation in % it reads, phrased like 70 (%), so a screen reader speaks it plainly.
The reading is 88 (%)
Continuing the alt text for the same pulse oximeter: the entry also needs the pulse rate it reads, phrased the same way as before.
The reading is 54 (bpm)
